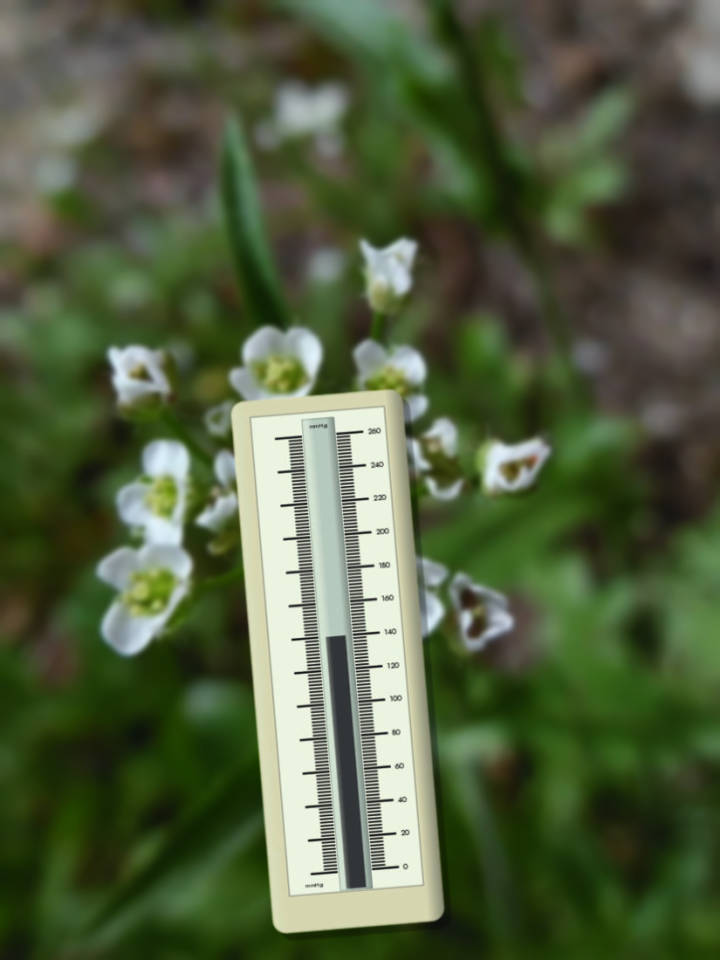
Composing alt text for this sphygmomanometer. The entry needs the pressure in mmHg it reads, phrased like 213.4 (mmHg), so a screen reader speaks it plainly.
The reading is 140 (mmHg)
